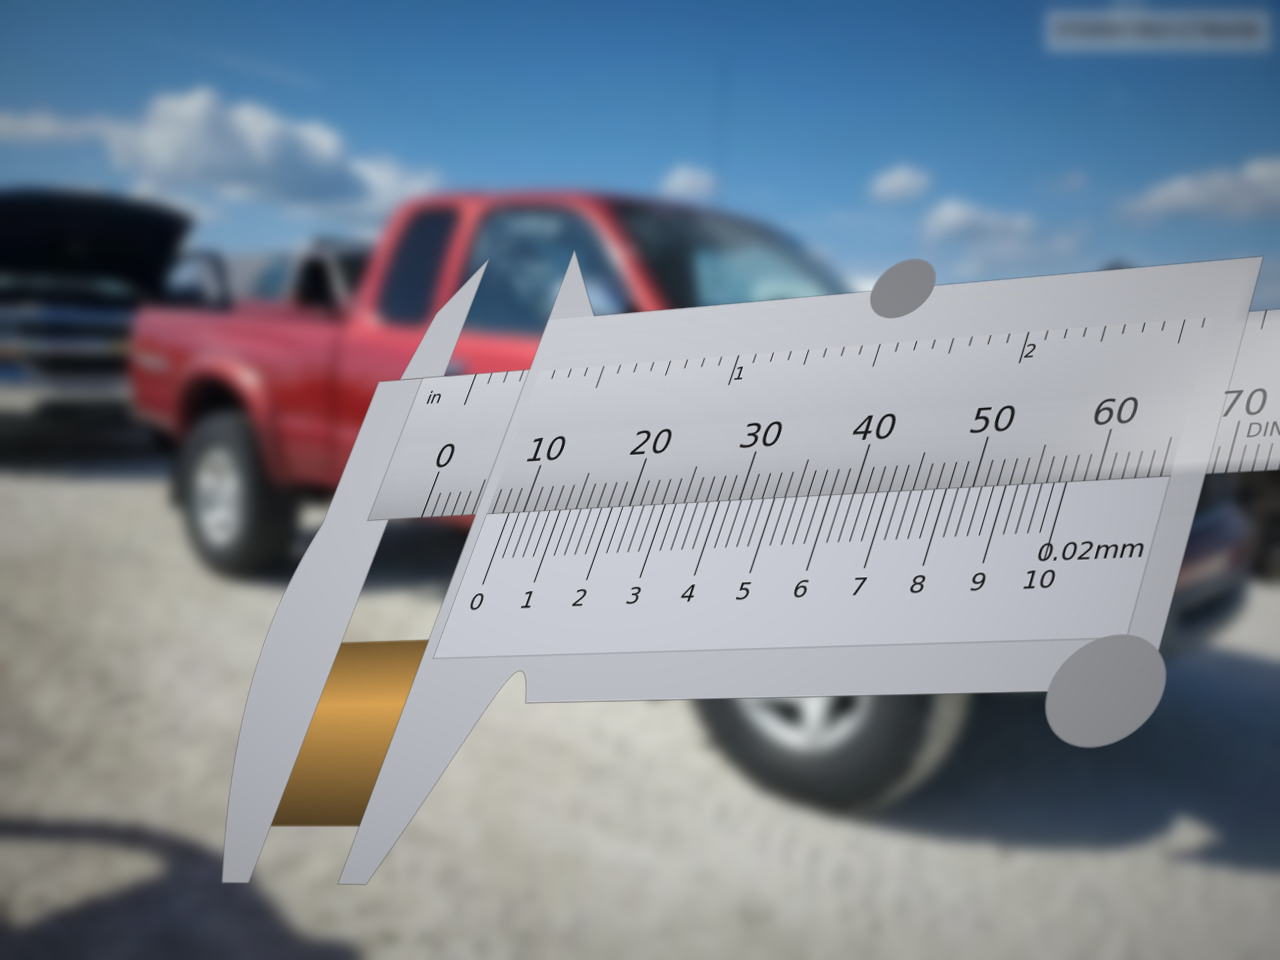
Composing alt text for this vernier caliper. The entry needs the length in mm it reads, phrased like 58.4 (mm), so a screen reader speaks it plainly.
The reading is 8.6 (mm)
